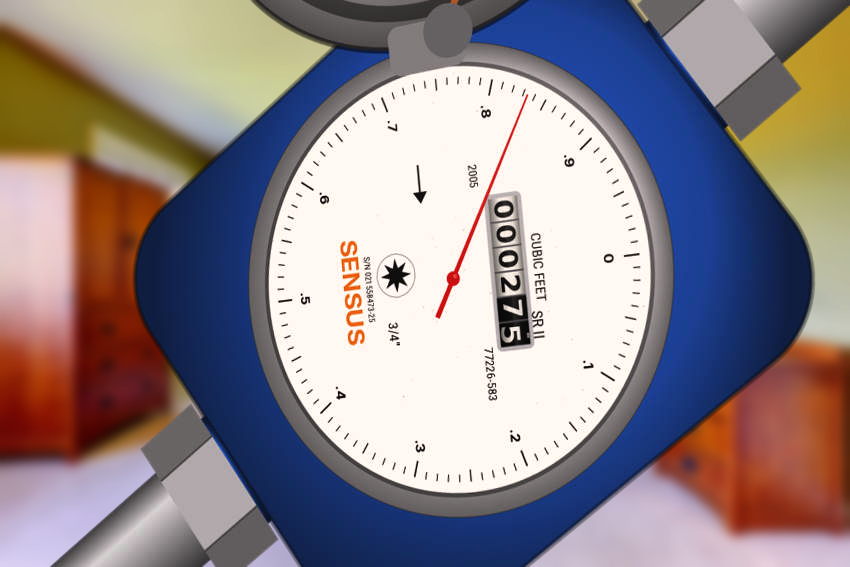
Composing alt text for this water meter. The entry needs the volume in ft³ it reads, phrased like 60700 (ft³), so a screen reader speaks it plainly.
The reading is 274.83 (ft³)
